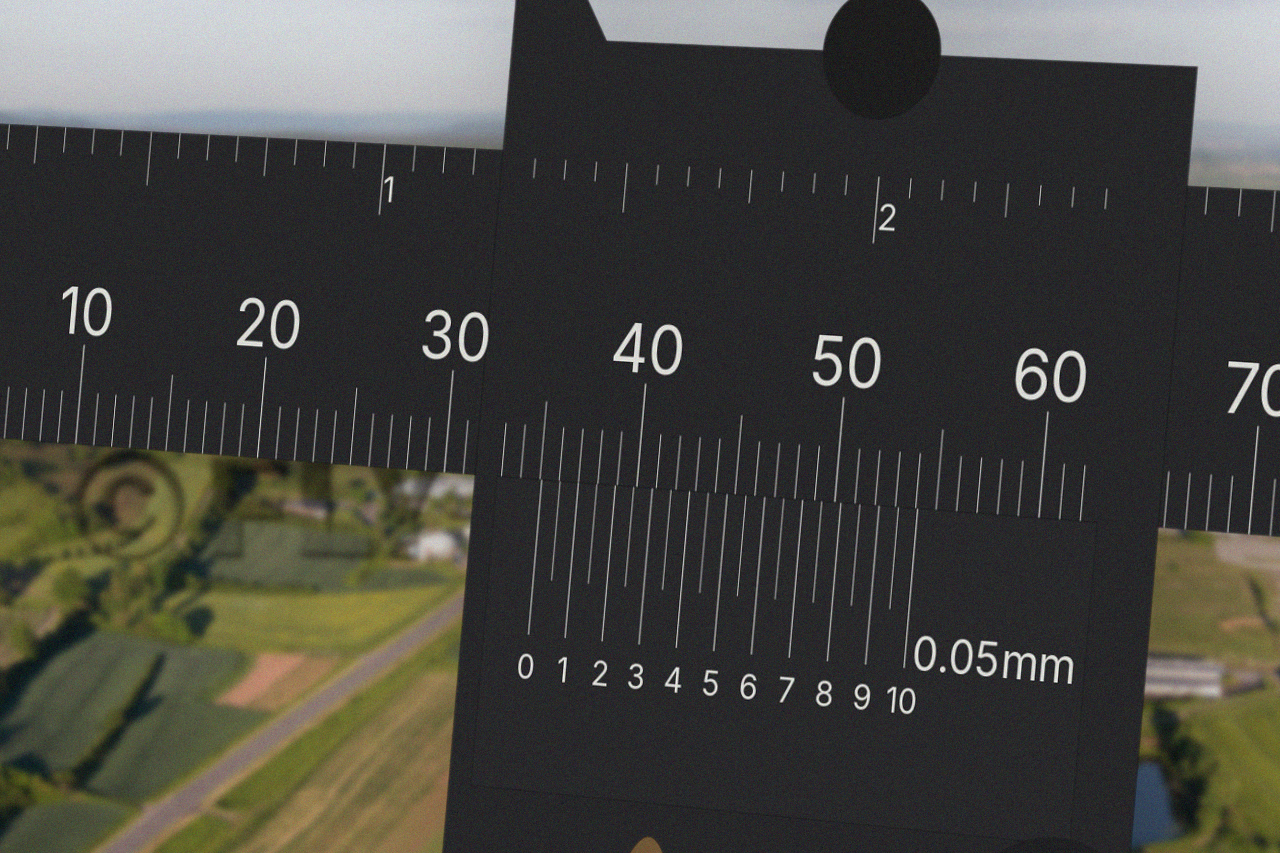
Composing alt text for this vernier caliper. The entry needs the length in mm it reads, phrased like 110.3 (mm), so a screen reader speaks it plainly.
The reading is 35.1 (mm)
